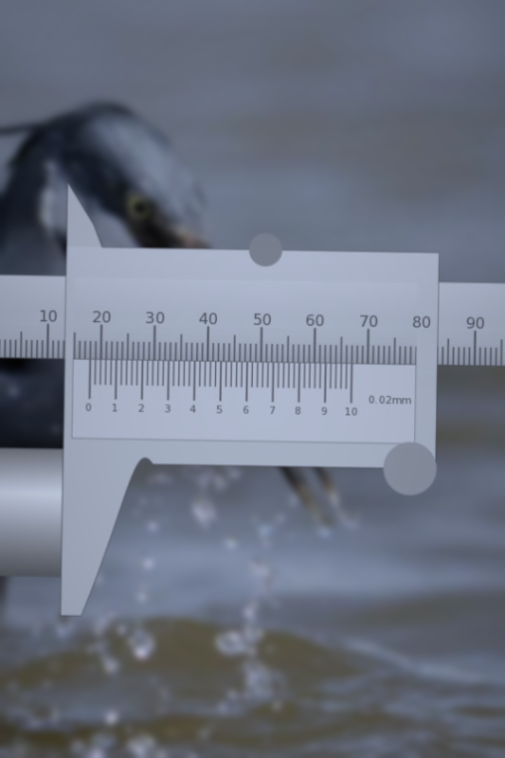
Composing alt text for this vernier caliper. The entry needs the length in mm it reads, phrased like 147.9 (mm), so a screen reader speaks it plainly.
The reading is 18.0 (mm)
